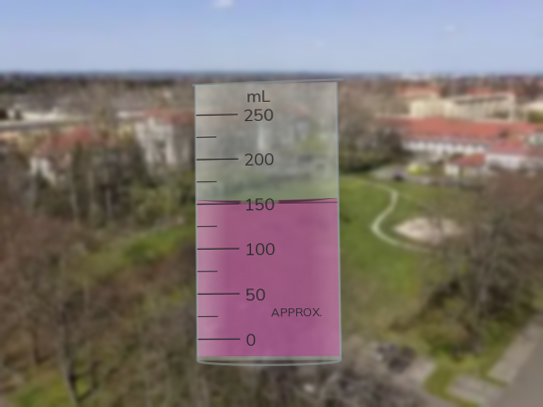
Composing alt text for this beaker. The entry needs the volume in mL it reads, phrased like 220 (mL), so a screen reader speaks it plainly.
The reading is 150 (mL)
